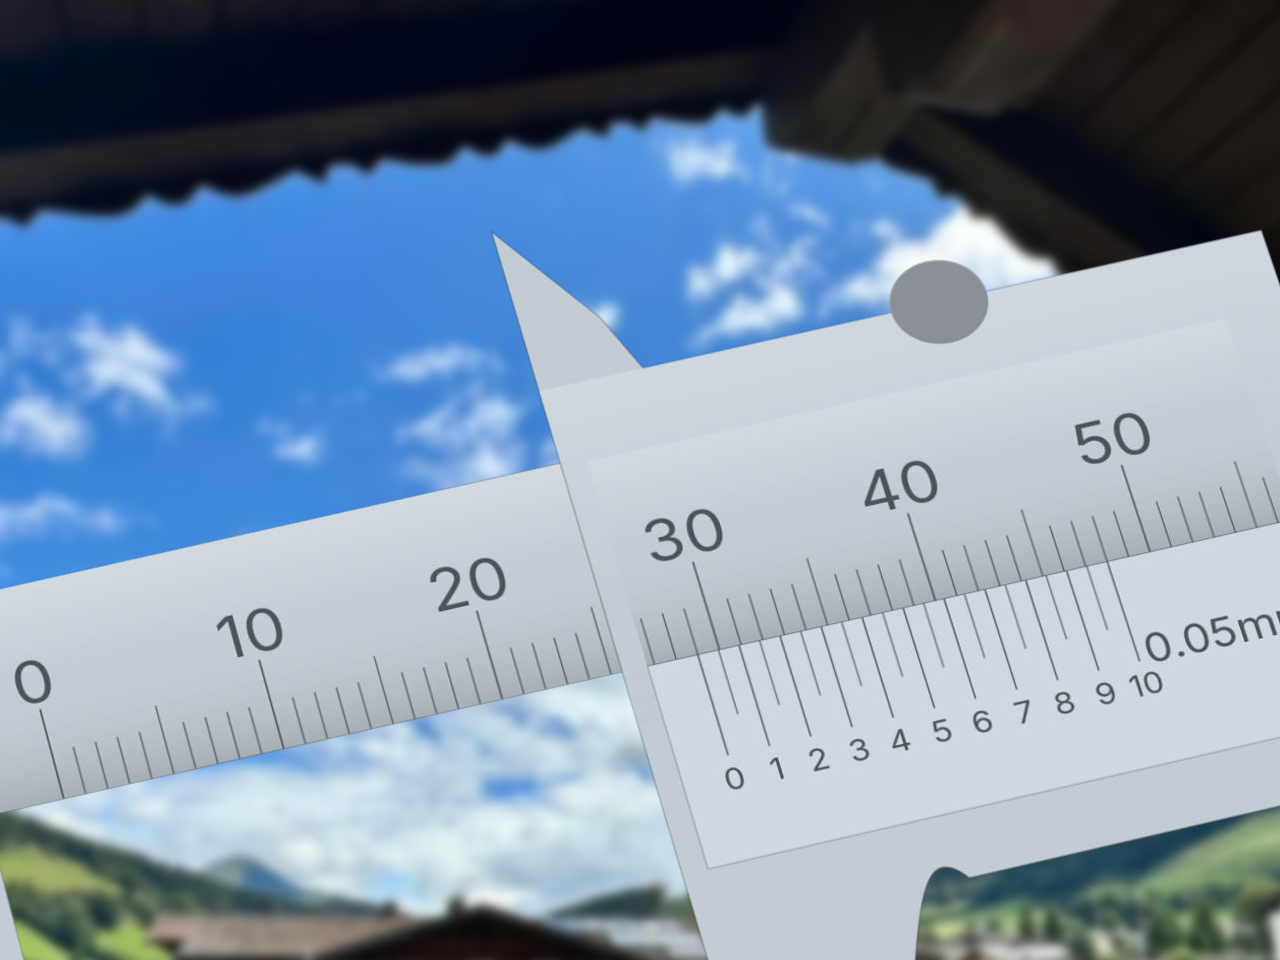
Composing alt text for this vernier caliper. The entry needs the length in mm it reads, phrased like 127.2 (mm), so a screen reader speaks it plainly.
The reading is 29.0 (mm)
